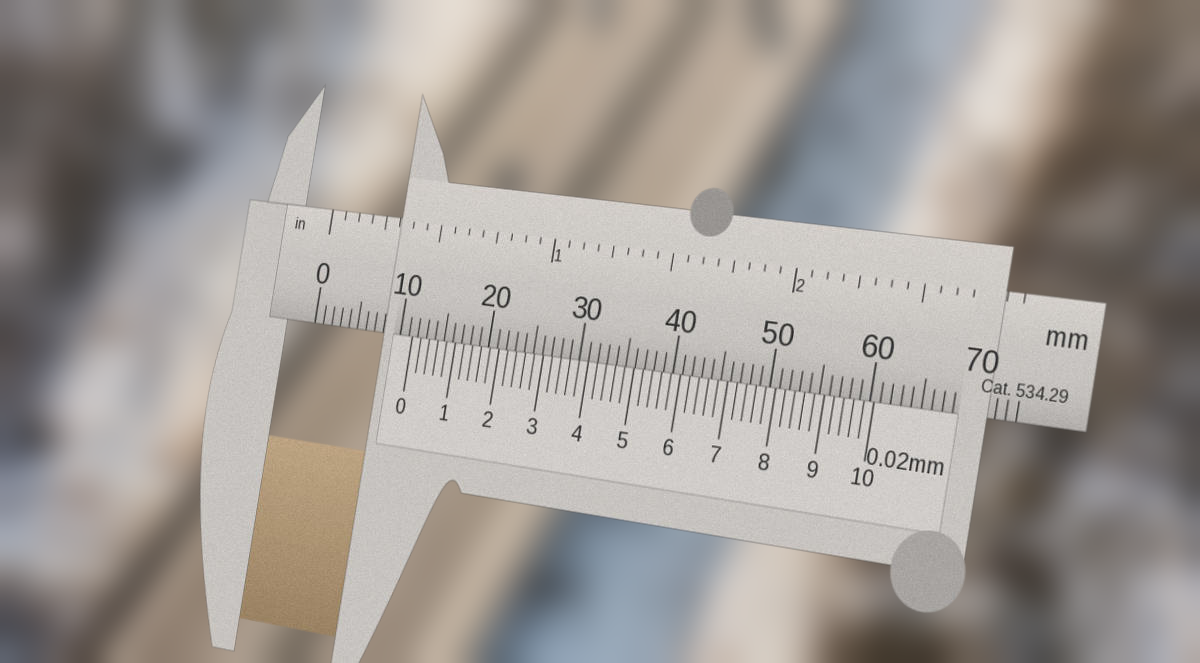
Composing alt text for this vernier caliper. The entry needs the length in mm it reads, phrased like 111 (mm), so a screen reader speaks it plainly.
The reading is 11.4 (mm)
